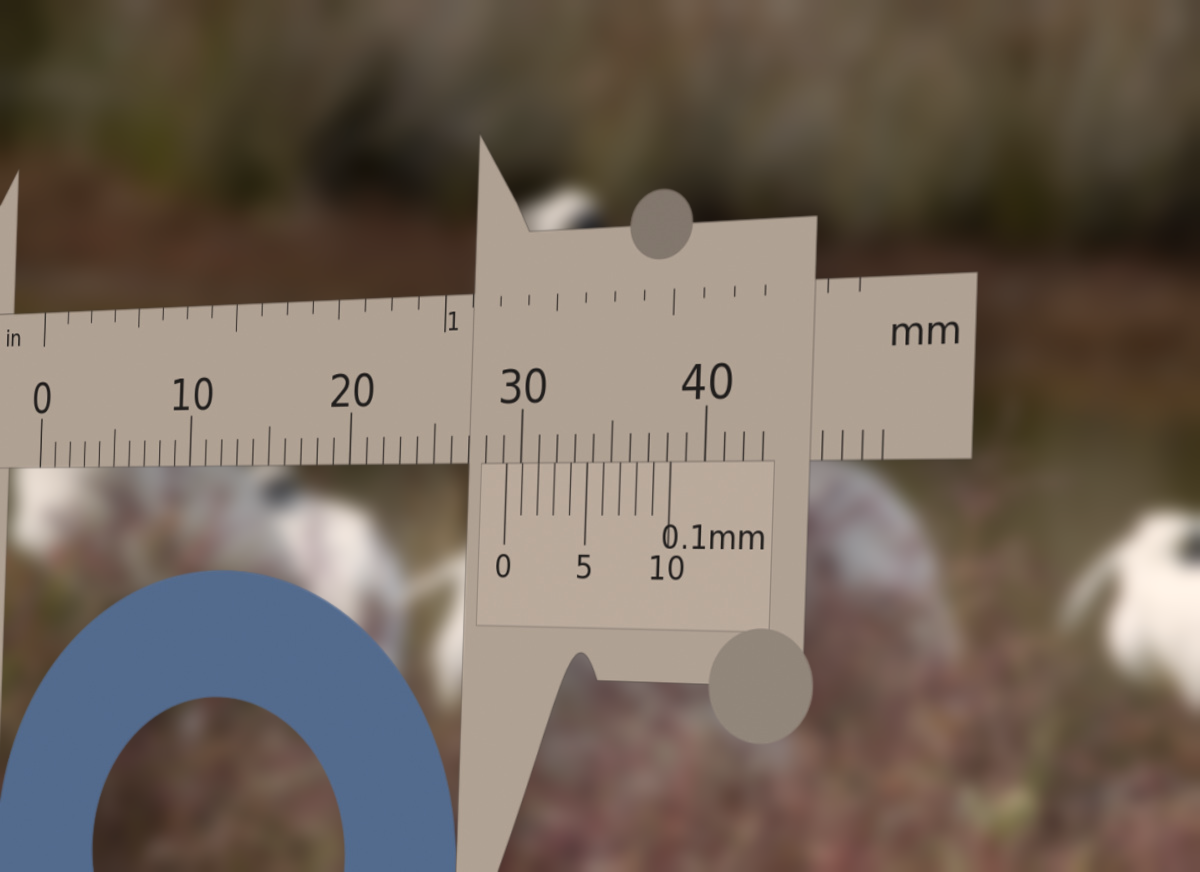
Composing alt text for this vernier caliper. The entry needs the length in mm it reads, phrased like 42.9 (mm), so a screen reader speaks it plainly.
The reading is 29.2 (mm)
